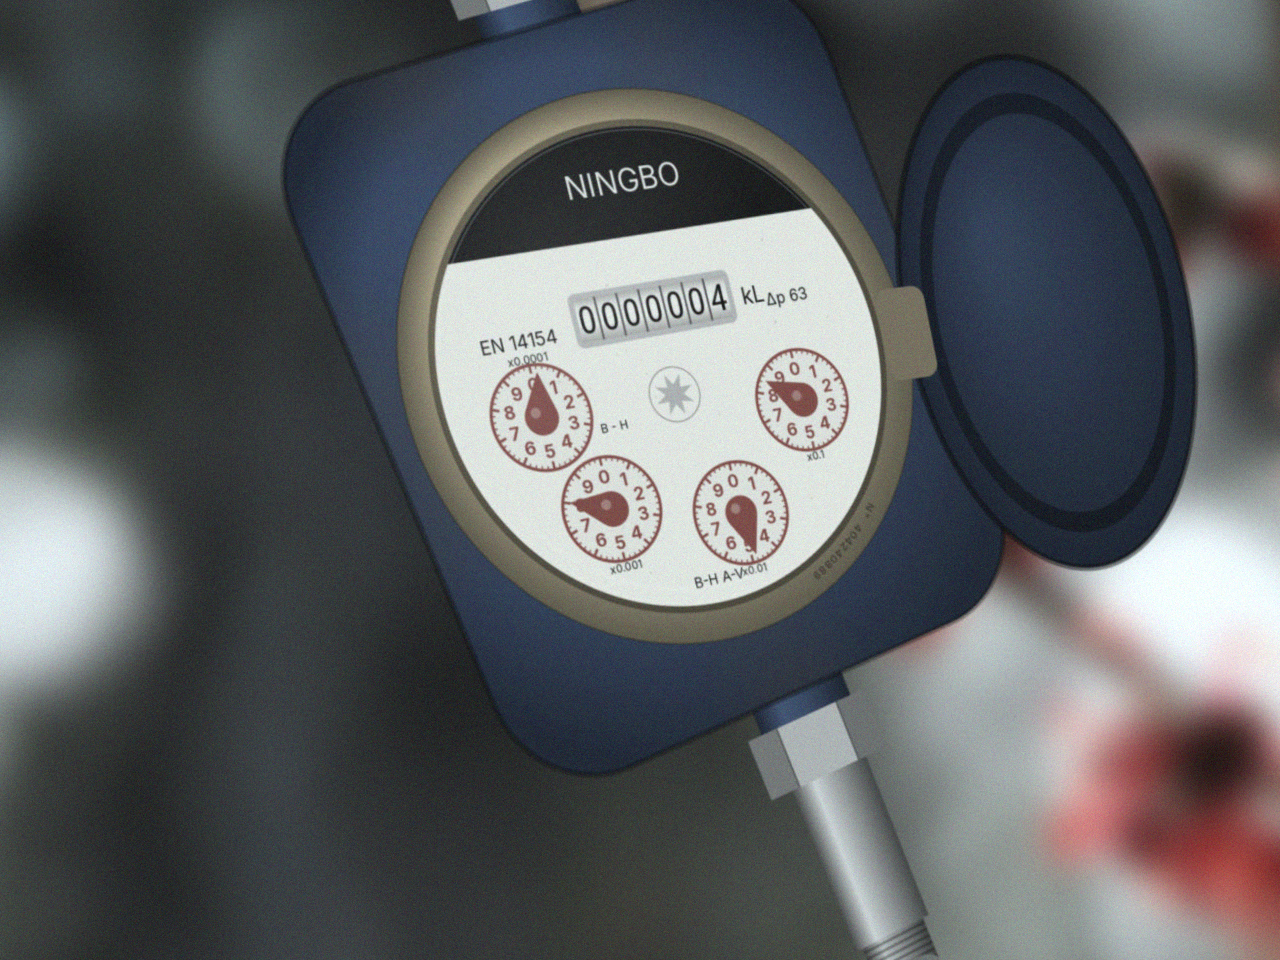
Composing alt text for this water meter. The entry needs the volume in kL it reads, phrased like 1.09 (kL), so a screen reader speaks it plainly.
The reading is 4.8480 (kL)
